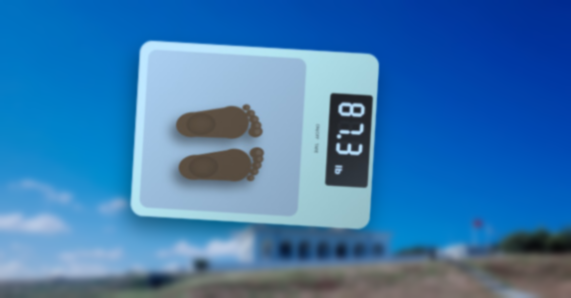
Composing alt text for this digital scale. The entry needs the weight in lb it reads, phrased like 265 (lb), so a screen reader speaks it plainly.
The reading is 87.3 (lb)
